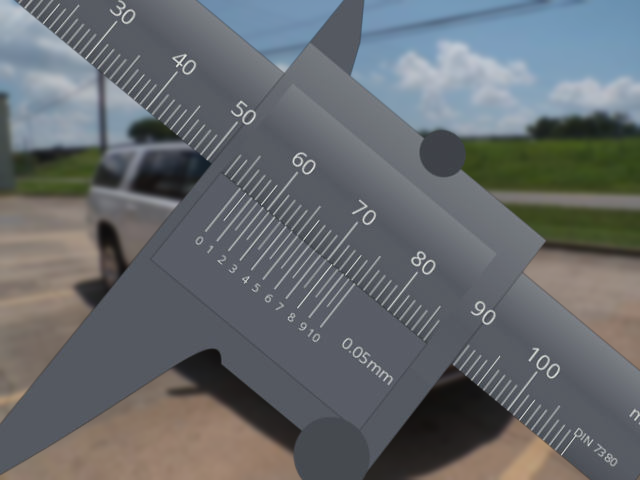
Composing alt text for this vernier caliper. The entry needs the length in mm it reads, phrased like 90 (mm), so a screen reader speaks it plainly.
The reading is 55.6 (mm)
